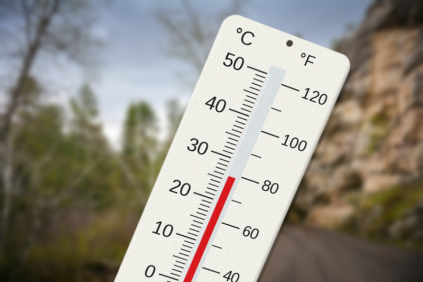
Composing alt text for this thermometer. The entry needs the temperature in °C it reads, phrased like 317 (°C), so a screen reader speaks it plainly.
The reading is 26 (°C)
